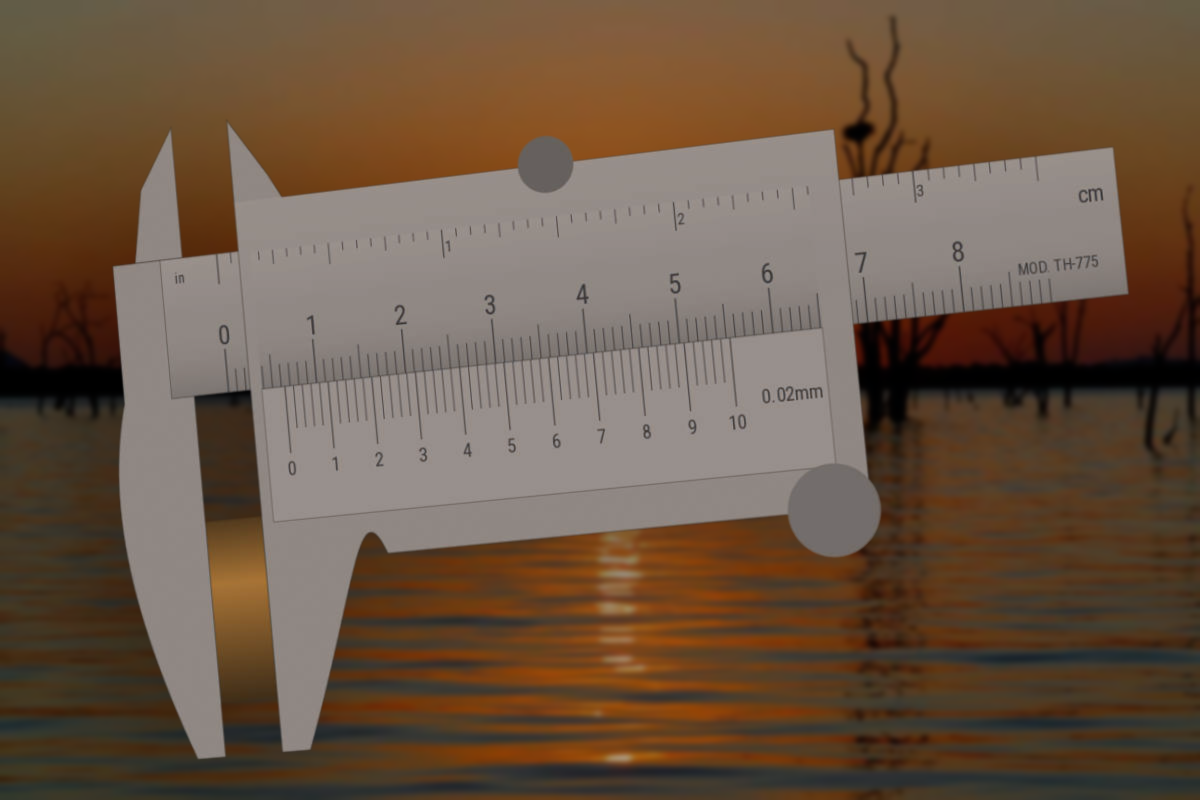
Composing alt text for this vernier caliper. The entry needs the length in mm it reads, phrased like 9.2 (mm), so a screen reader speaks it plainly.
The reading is 6.4 (mm)
